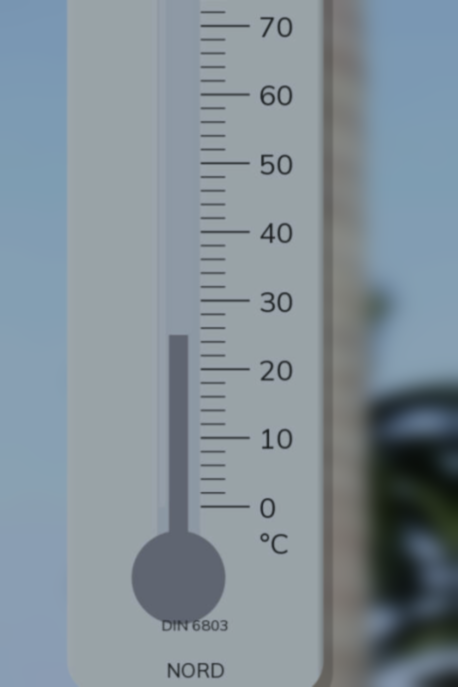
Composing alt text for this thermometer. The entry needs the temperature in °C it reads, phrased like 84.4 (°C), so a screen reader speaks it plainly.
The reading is 25 (°C)
